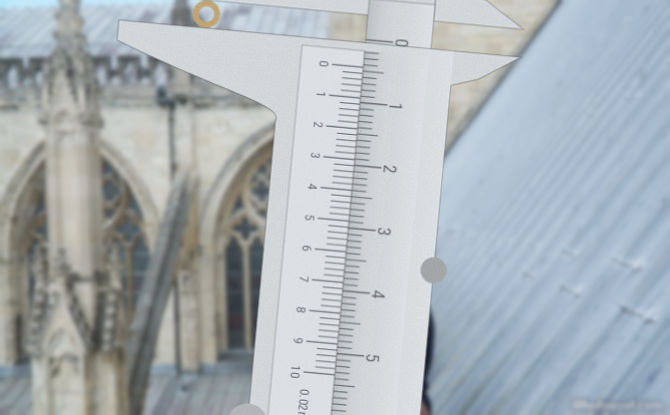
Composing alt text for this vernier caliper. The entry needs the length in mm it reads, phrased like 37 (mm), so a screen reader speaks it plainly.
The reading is 4.4 (mm)
